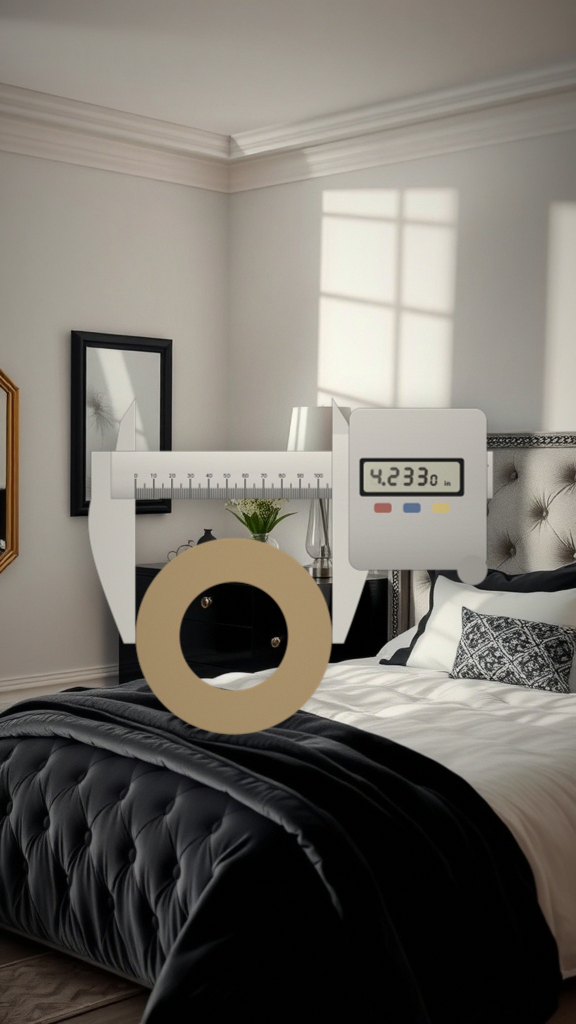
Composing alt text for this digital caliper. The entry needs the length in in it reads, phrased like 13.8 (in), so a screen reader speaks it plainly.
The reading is 4.2330 (in)
